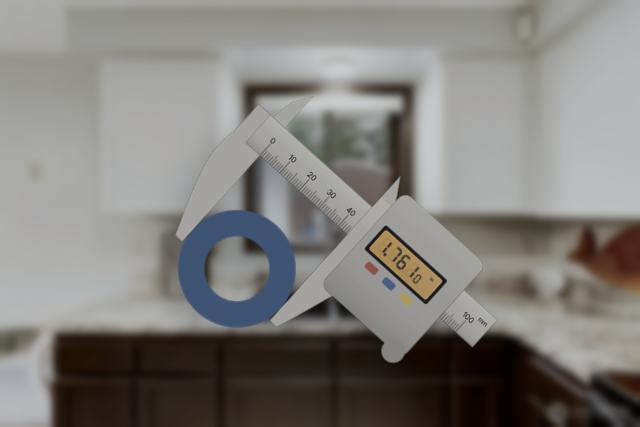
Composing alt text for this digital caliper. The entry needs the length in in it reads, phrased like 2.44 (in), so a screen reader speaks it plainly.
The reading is 1.7610 (in)
